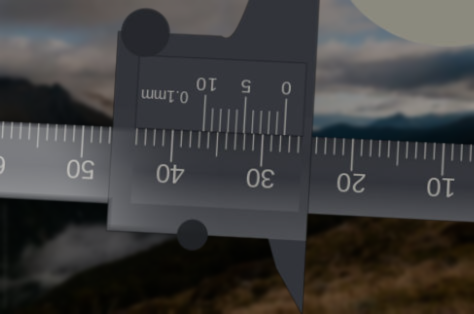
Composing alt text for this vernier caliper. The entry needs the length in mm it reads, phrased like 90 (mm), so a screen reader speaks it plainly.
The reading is 27.6 (mm)
